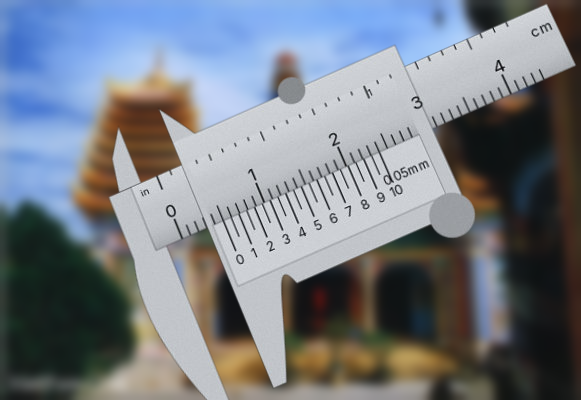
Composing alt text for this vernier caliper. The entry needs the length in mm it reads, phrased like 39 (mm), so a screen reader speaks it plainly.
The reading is 5.0 (mm)
